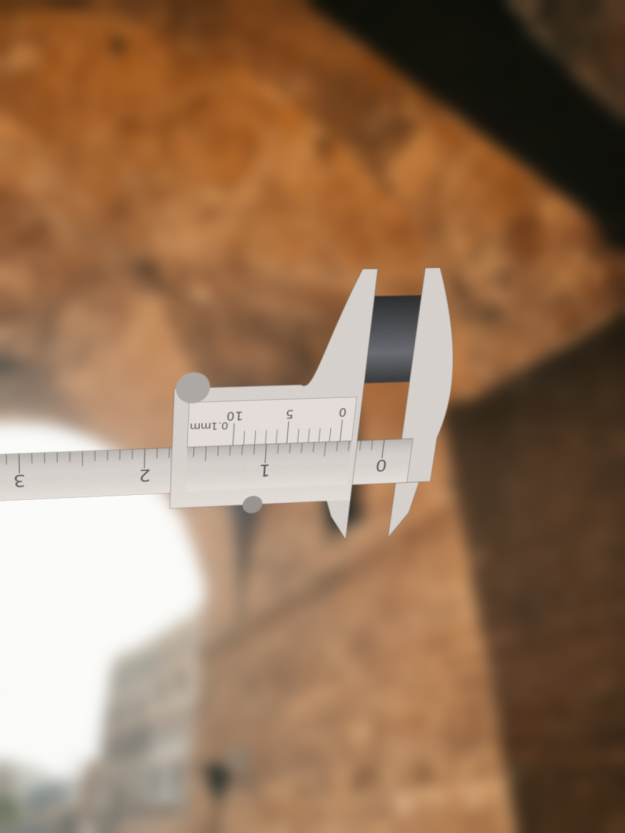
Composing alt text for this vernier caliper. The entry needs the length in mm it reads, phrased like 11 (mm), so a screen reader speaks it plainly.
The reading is 3.8 (mm)
